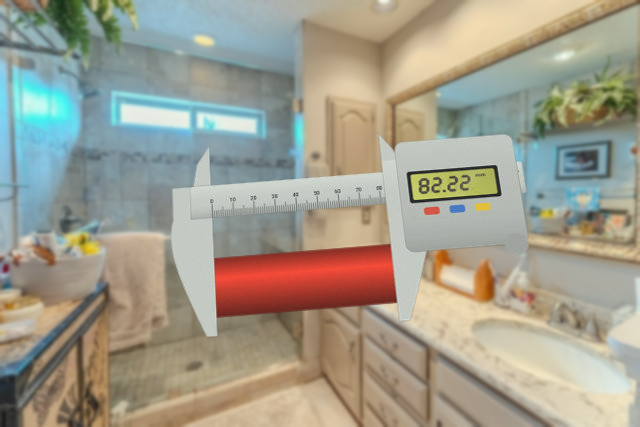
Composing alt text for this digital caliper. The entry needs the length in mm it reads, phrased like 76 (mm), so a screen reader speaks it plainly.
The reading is 82.22 (mm)
